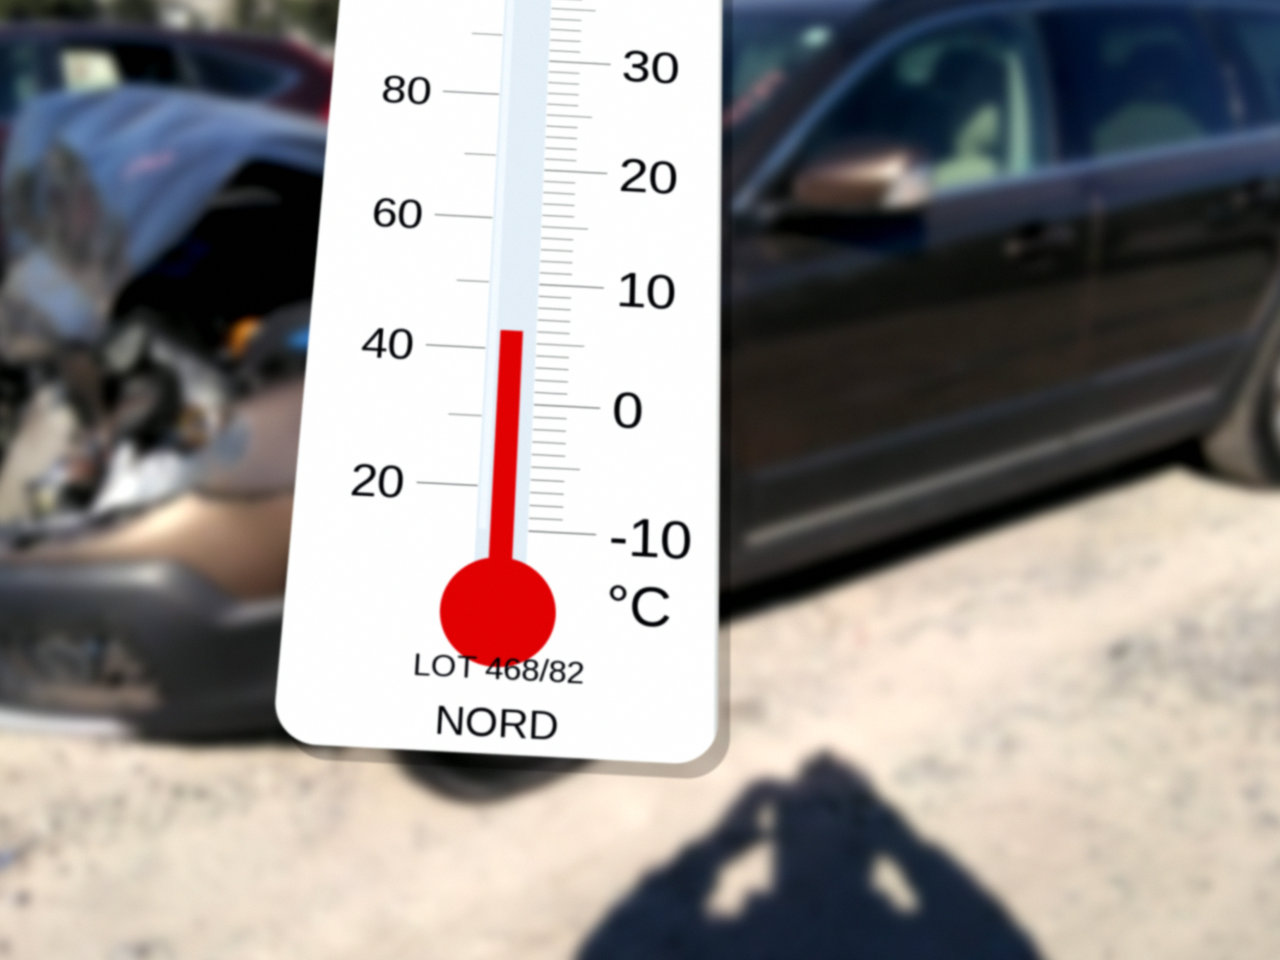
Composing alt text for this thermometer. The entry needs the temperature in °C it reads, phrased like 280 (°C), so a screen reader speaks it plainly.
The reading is 6 (°C)
